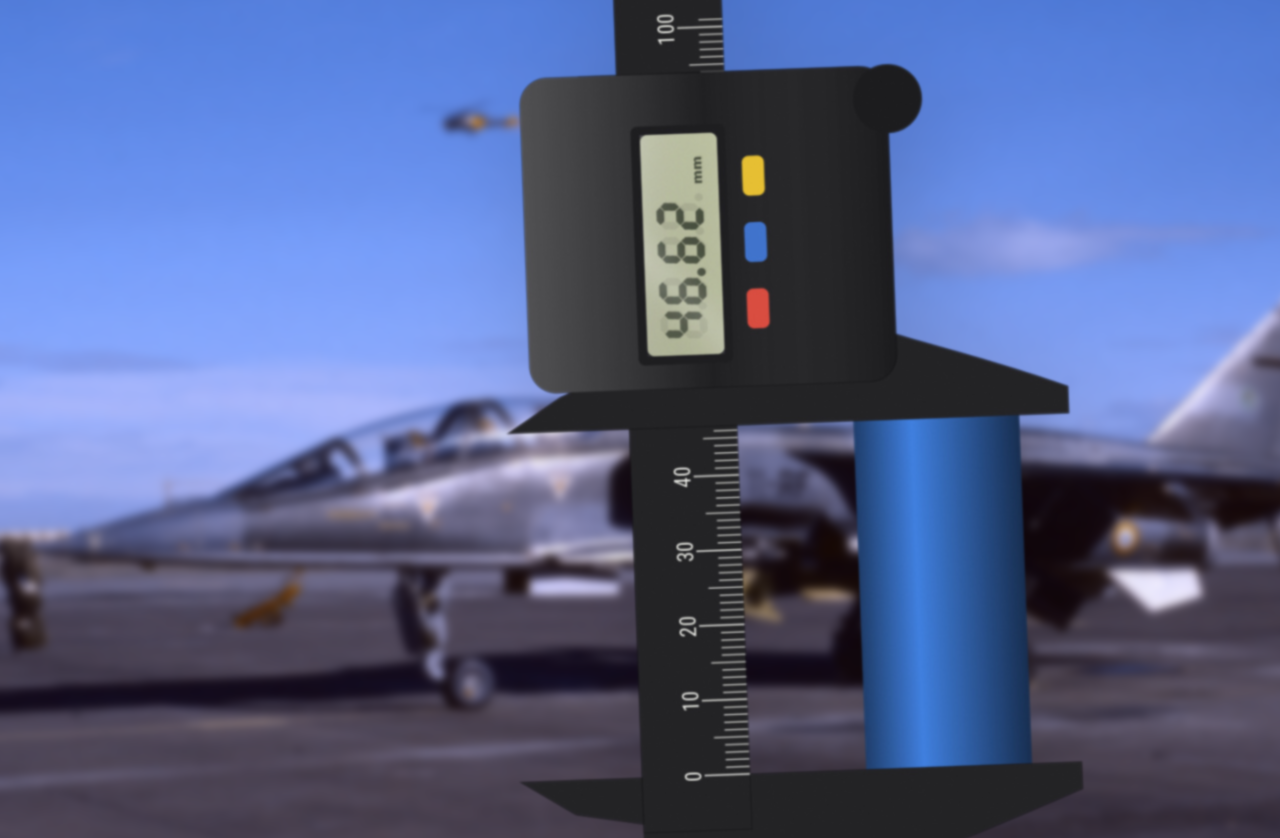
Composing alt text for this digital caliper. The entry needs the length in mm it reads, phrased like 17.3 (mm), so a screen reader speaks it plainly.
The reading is 46.62 (mm)
